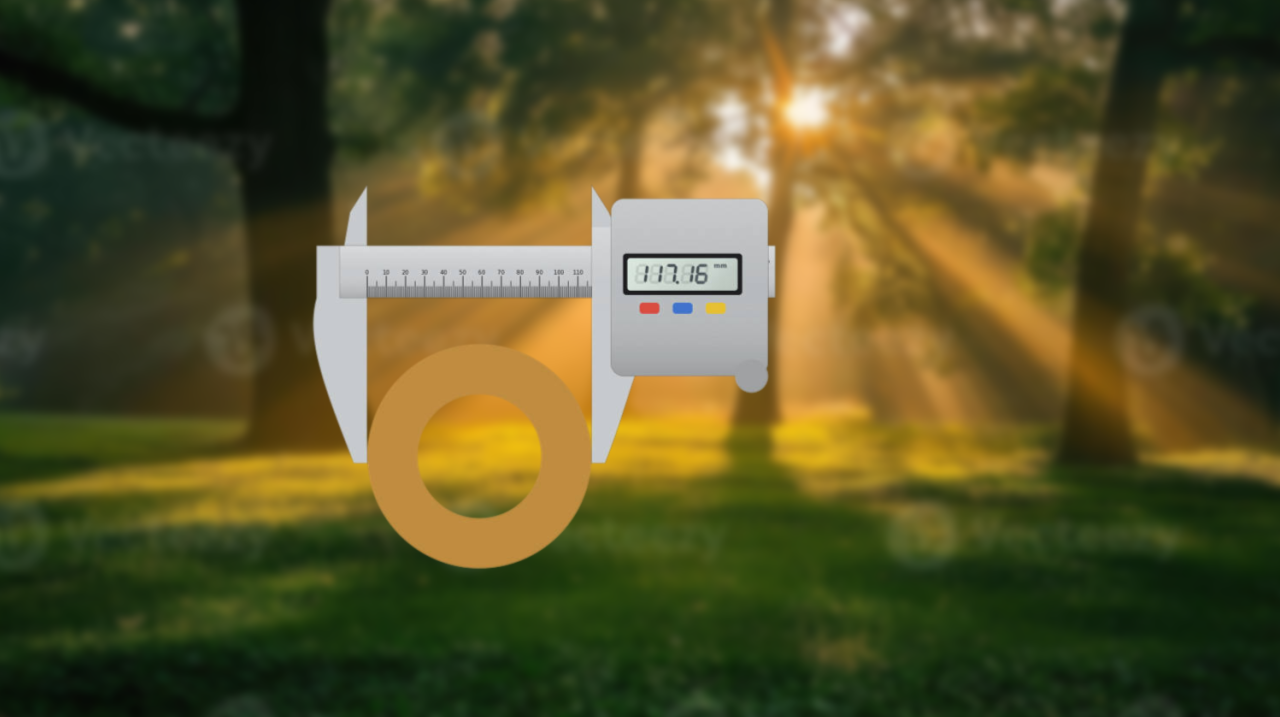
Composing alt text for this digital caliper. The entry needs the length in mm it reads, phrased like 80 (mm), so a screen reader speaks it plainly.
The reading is 117.16 (mm)
